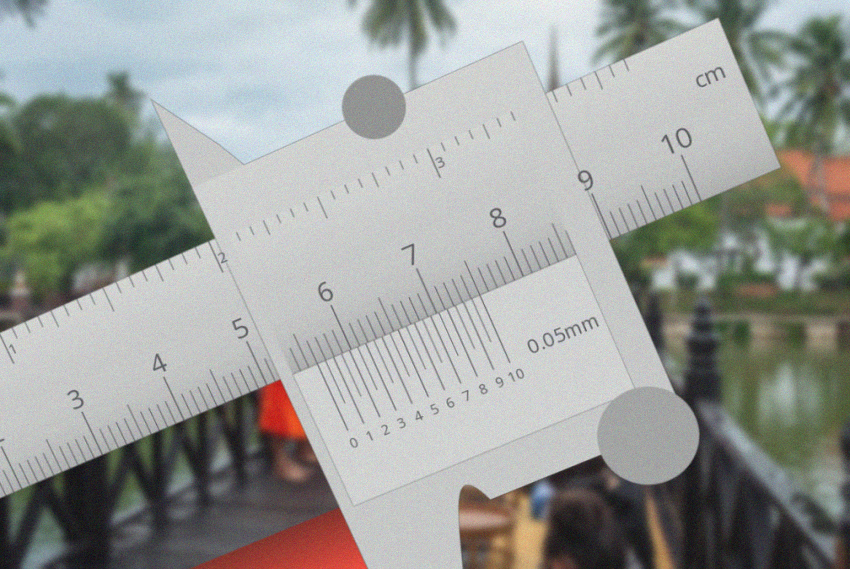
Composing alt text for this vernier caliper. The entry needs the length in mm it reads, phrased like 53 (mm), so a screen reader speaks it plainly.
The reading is 56.0 (mm)
